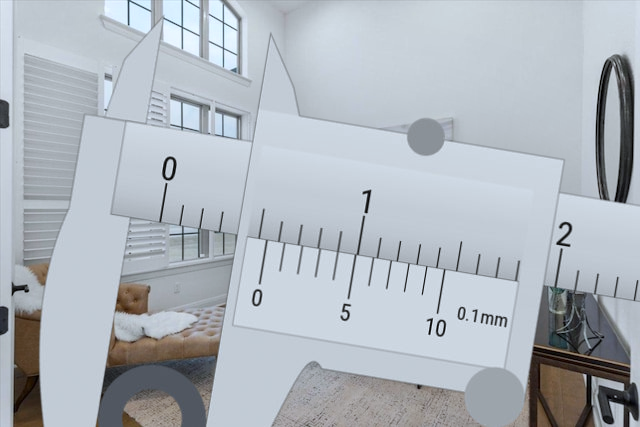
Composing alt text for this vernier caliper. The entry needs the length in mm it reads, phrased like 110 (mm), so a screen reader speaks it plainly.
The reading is 5.4 (mm)
